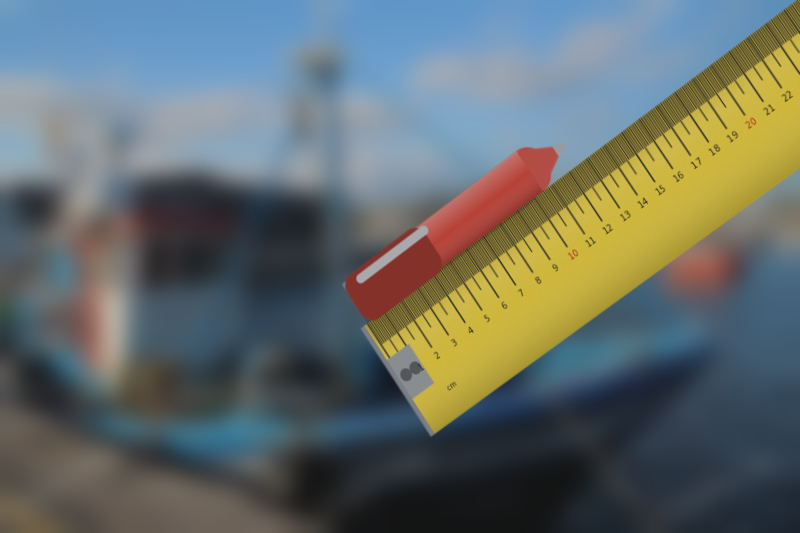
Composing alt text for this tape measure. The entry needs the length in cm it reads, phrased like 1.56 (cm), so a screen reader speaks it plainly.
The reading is 12.5 (cm)
